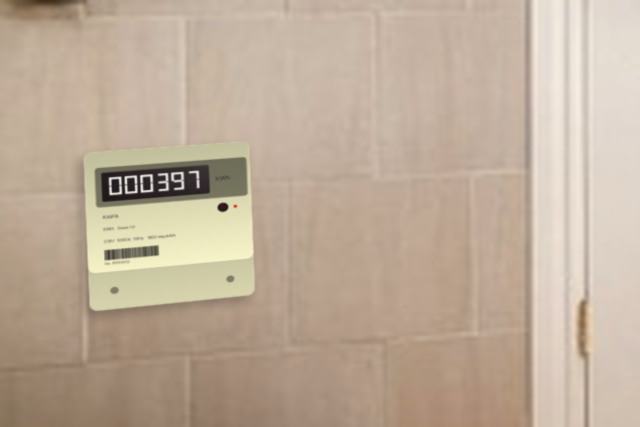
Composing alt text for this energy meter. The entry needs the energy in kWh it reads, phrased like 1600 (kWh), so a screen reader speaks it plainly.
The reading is 397 (kWh)
